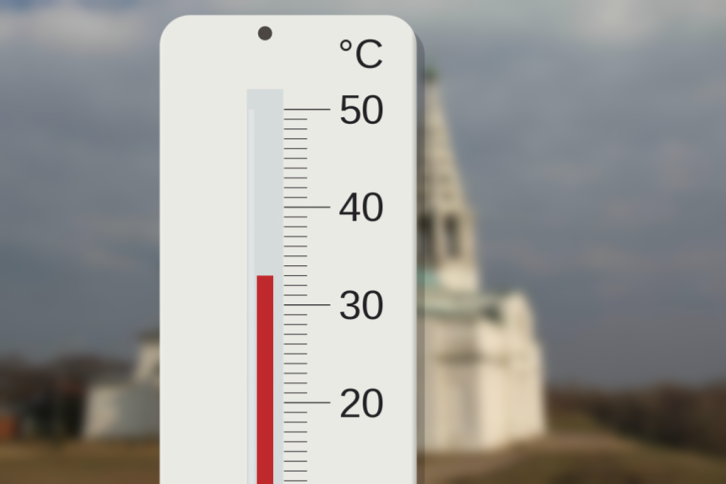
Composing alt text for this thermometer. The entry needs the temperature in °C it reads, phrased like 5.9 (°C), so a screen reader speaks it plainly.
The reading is 33 (°C)
